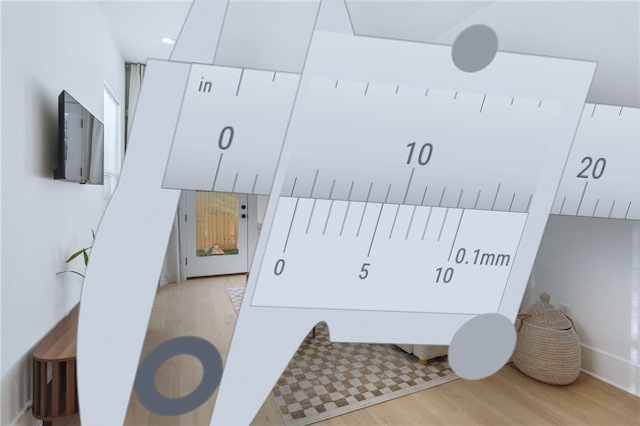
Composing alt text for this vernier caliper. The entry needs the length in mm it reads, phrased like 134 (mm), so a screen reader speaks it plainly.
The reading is 4.4 (mm)
